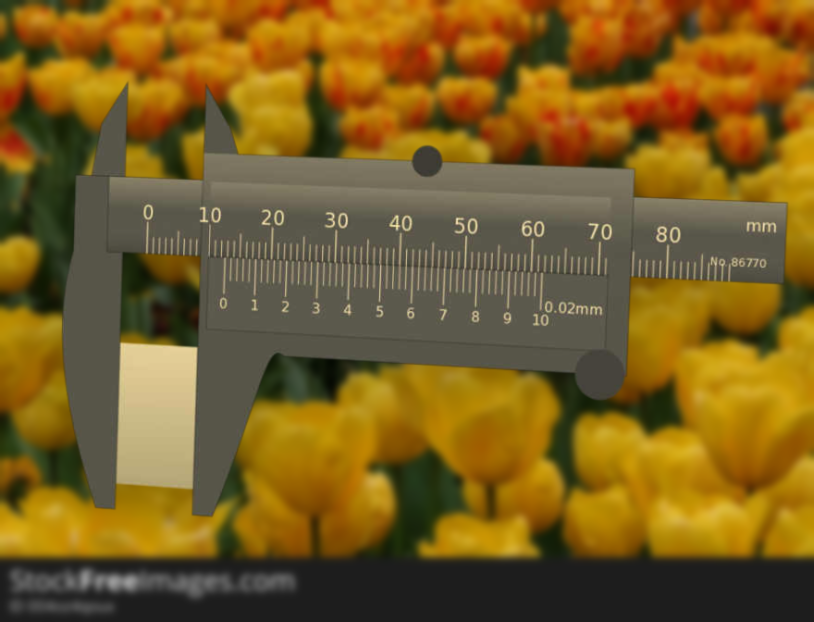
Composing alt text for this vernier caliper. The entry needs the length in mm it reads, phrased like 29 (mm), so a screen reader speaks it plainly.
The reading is 12.6 (mm)
